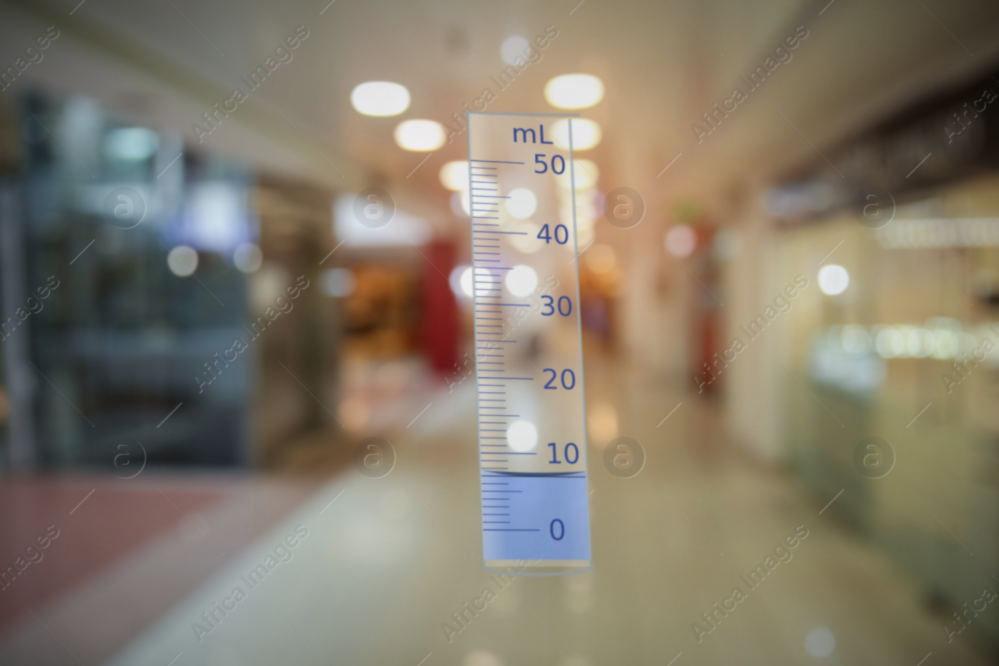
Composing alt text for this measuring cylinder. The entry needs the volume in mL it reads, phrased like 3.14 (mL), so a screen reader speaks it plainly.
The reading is 7 (mL)
